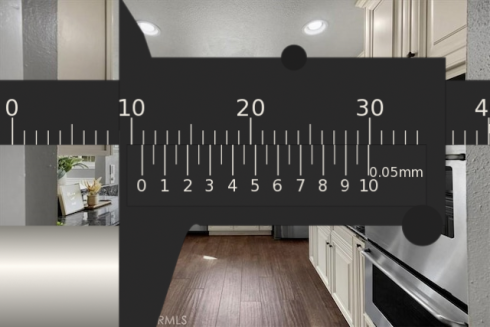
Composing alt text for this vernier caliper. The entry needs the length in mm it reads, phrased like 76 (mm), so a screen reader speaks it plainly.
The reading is 10.9 (mm)
